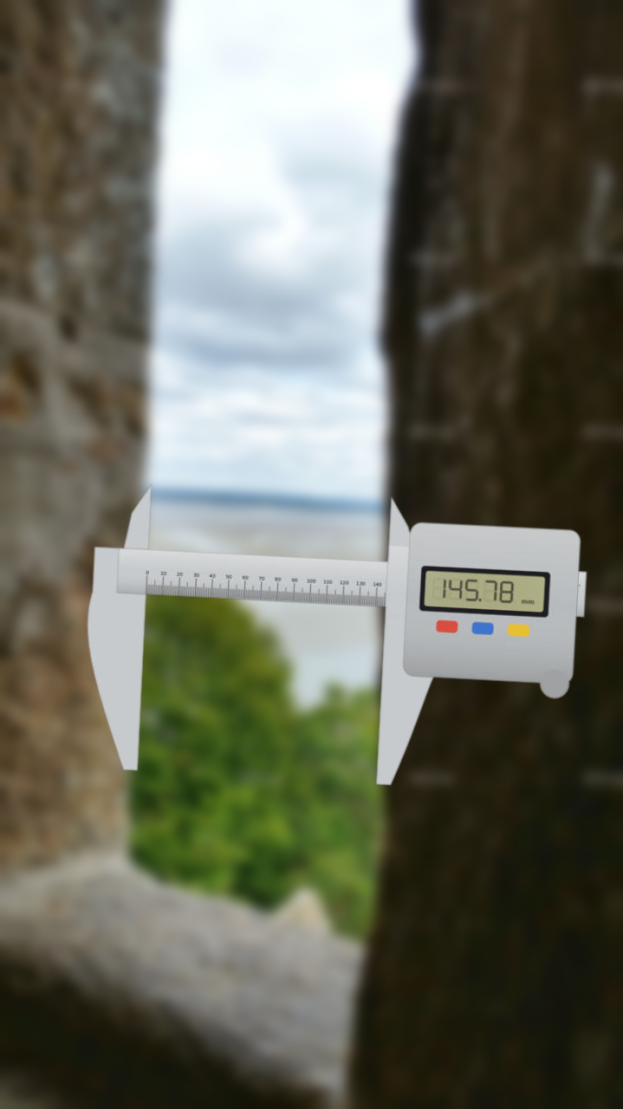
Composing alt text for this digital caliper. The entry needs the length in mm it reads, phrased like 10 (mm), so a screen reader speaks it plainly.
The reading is 145.78 (mm)
